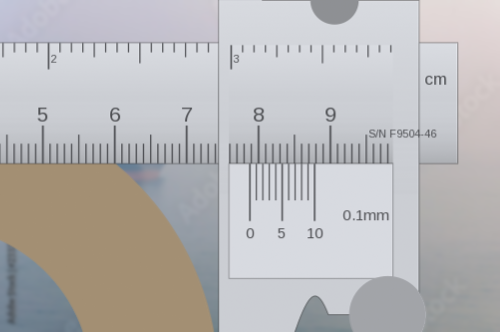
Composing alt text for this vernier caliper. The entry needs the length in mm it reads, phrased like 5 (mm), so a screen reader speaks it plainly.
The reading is 78.8 (mm)
